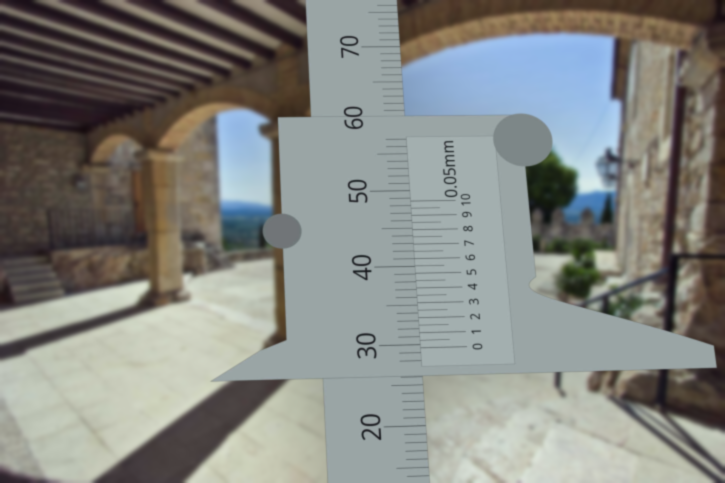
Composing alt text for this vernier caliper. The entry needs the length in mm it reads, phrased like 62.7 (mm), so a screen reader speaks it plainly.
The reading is 29.6 (mm)
